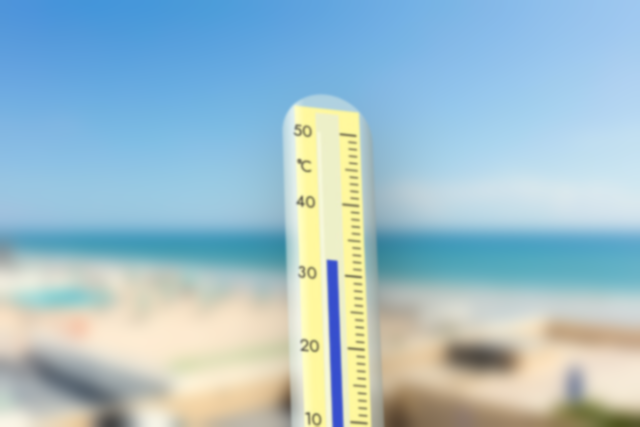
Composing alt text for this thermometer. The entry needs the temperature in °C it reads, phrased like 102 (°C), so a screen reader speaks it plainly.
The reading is 32 (°C)
